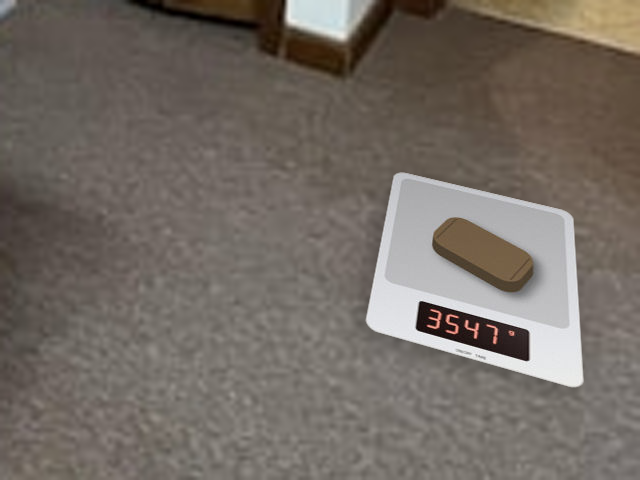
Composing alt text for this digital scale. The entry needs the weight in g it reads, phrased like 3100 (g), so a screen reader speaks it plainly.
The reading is 3547 (g)
